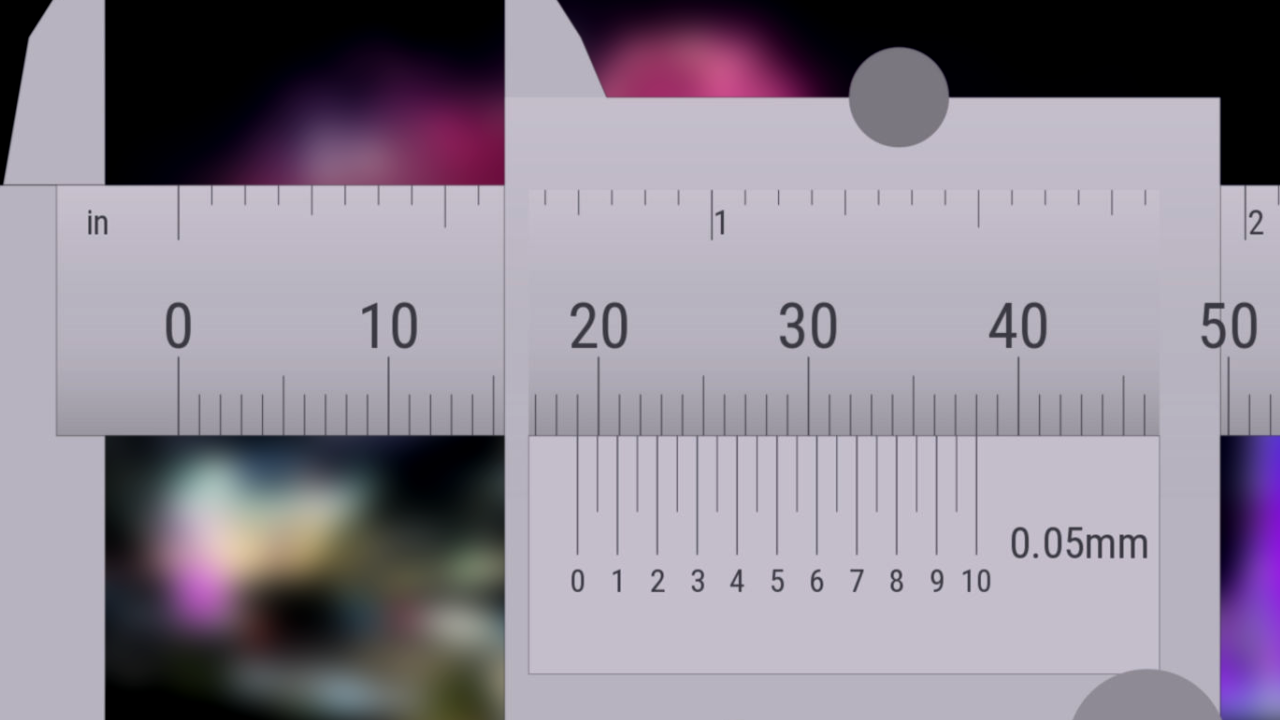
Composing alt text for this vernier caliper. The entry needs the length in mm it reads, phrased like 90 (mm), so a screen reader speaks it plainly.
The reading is 19.0 (mm)
